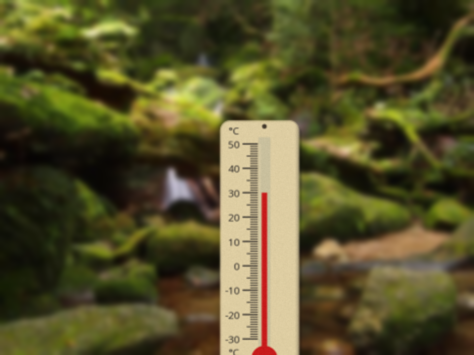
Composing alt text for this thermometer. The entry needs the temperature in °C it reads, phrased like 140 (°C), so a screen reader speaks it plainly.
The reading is 30 (°C)
